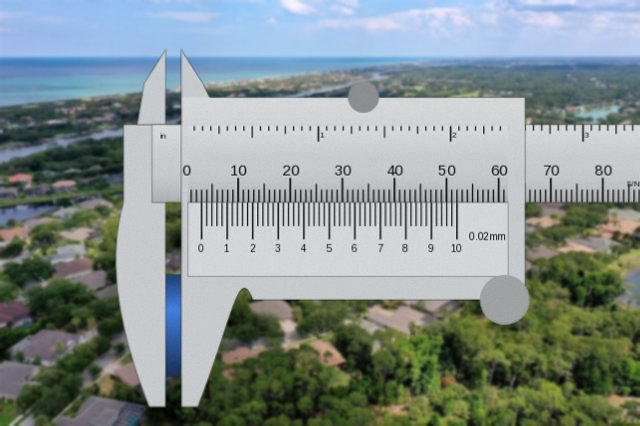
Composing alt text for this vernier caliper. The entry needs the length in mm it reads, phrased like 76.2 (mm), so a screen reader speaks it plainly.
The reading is 3.0 (mm)
